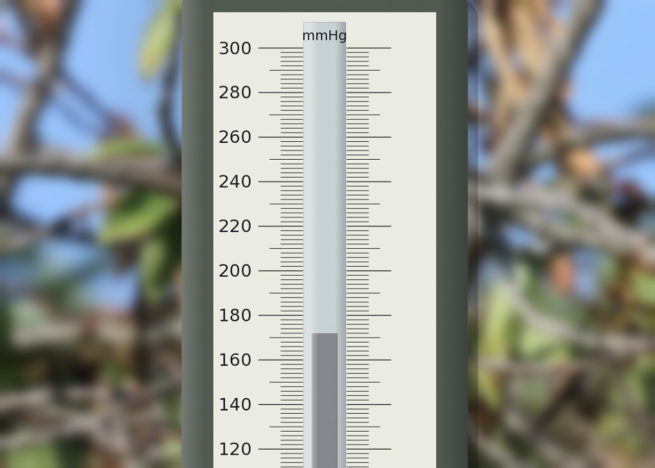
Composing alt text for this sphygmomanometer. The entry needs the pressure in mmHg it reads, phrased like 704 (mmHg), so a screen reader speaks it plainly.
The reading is 172 (mmHg)
